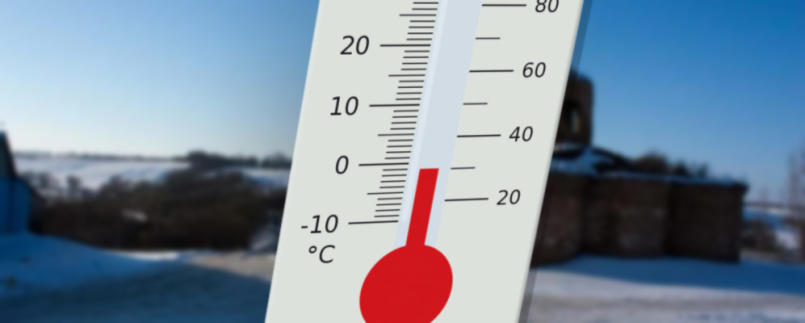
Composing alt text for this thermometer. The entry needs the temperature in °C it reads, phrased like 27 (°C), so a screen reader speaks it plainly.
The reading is -1 (°C)
